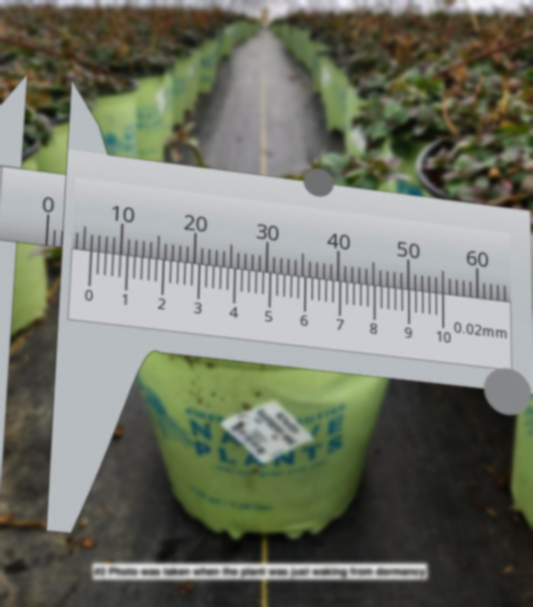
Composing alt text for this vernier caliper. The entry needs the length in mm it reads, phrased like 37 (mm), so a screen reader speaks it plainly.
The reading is 6.0 (mm)
